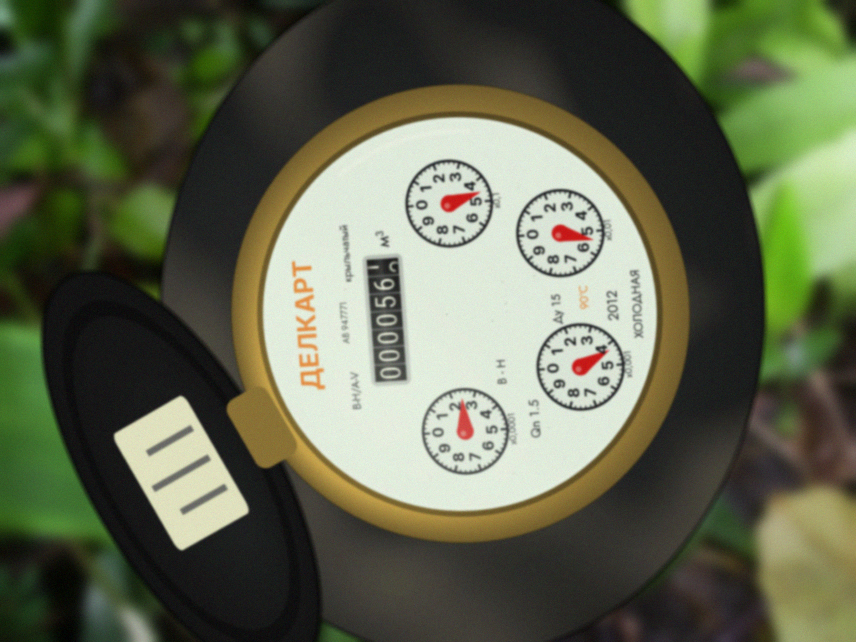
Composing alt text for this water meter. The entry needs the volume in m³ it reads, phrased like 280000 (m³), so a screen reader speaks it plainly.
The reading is 561.4542 (m³)
